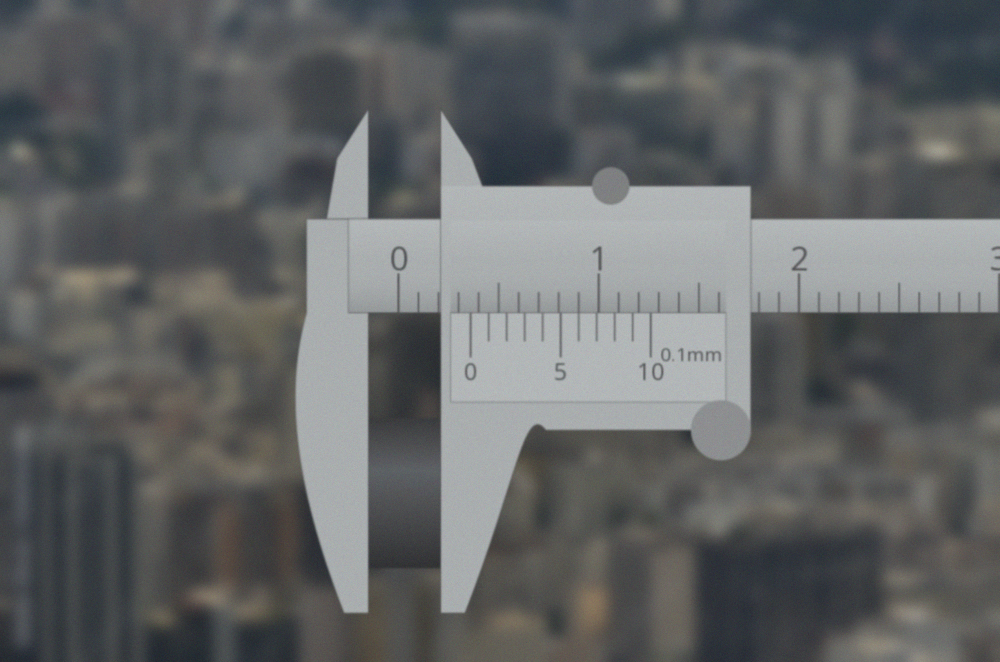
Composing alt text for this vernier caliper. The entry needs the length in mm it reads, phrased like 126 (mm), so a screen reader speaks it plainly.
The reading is 3.6 (mm)
